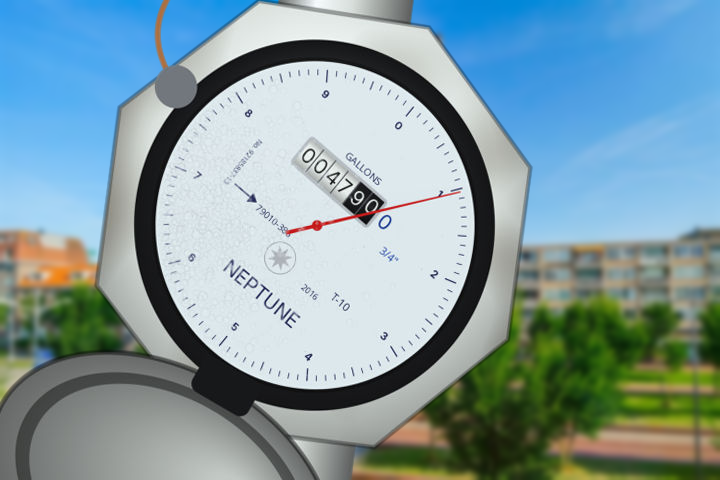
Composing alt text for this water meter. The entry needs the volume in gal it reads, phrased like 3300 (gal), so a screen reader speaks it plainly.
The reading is 47901.0 (gal)
